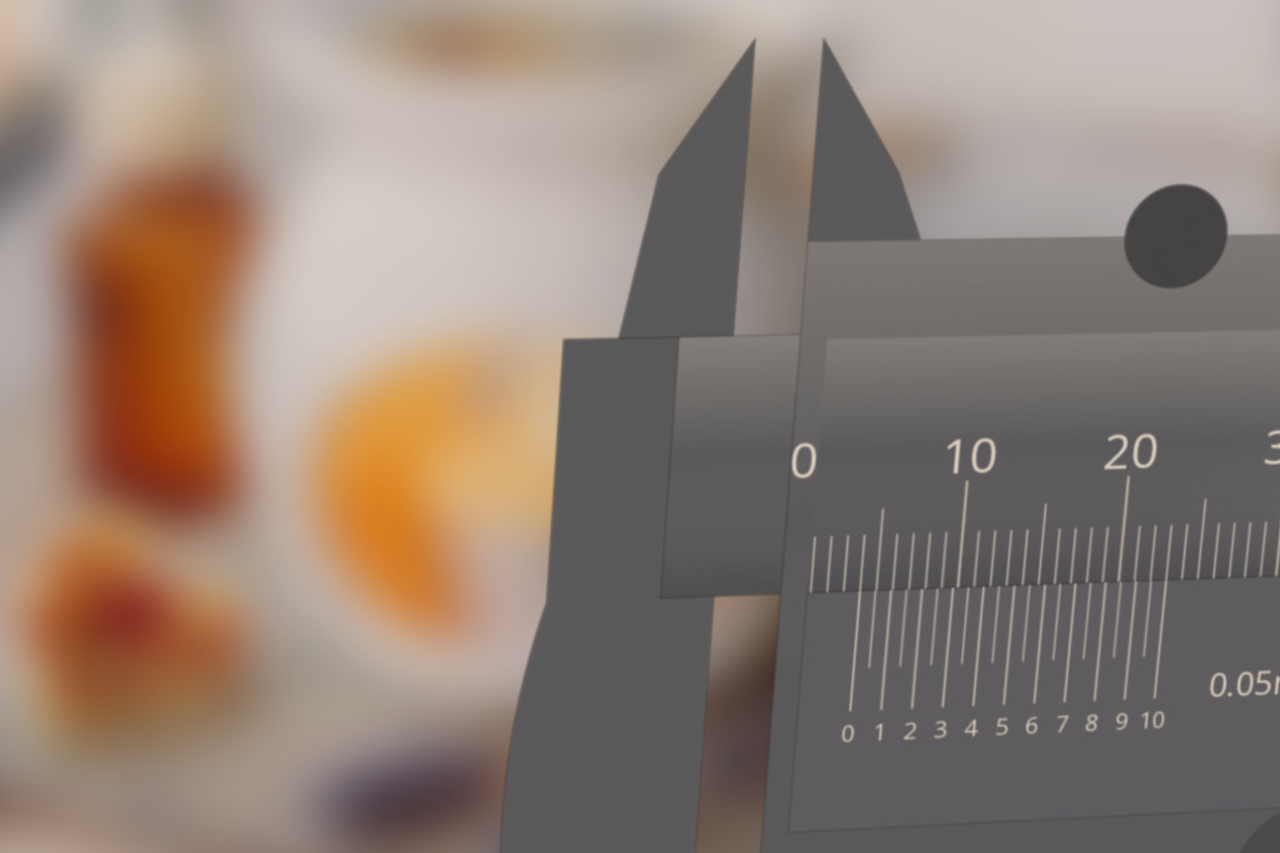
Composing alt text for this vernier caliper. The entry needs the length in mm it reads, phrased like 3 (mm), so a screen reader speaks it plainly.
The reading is 4.0 (mm)
